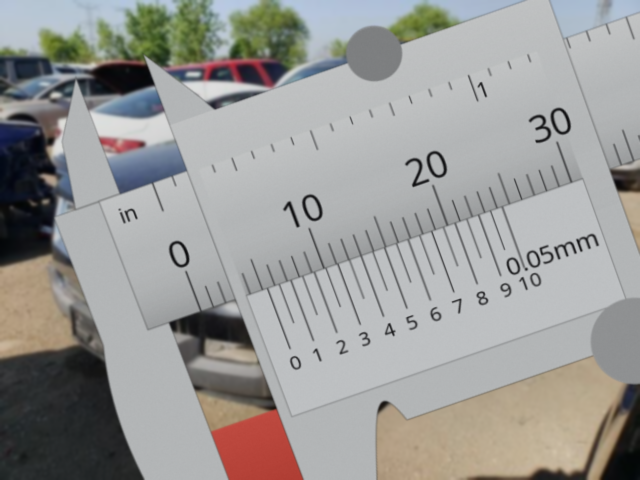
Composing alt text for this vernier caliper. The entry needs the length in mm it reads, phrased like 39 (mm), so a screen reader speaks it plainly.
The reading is 5.4 (mm)
